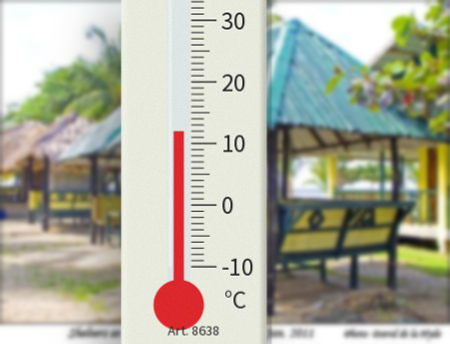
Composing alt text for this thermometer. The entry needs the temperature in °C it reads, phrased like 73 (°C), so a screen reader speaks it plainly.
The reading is 12 (°C)
